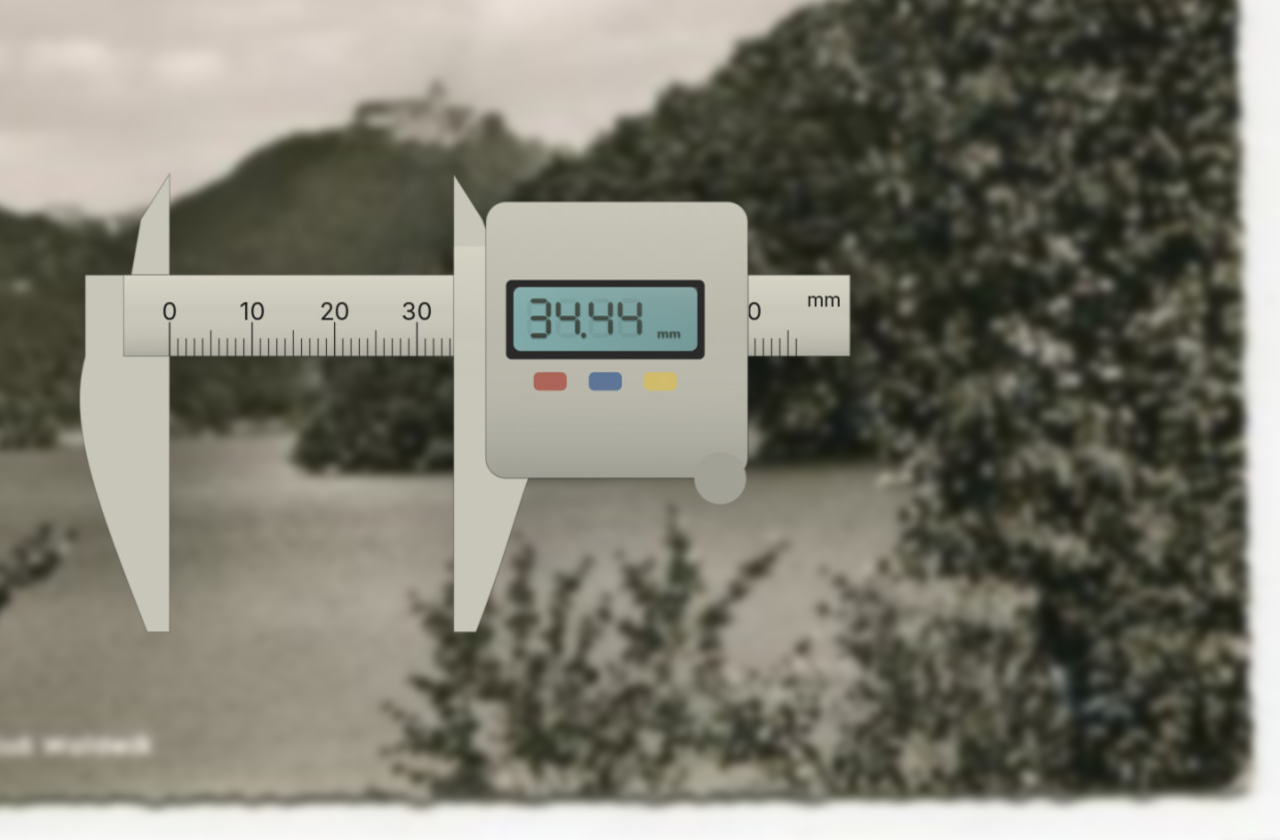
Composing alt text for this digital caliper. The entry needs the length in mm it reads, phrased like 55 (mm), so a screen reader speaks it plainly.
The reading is 34.44 (mm)
